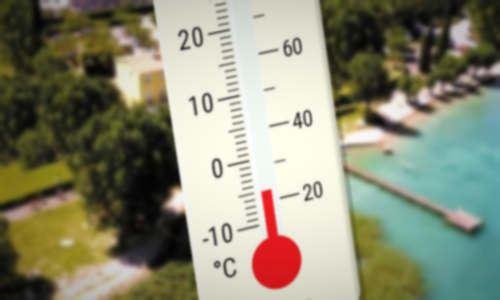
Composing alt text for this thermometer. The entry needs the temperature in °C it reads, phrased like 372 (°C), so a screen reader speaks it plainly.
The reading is -5 (°C)
